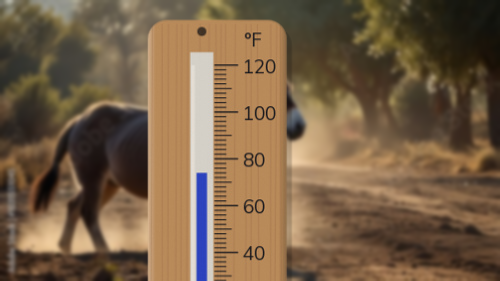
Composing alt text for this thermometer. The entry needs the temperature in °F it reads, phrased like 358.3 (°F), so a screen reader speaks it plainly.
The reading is 74 (°F)
